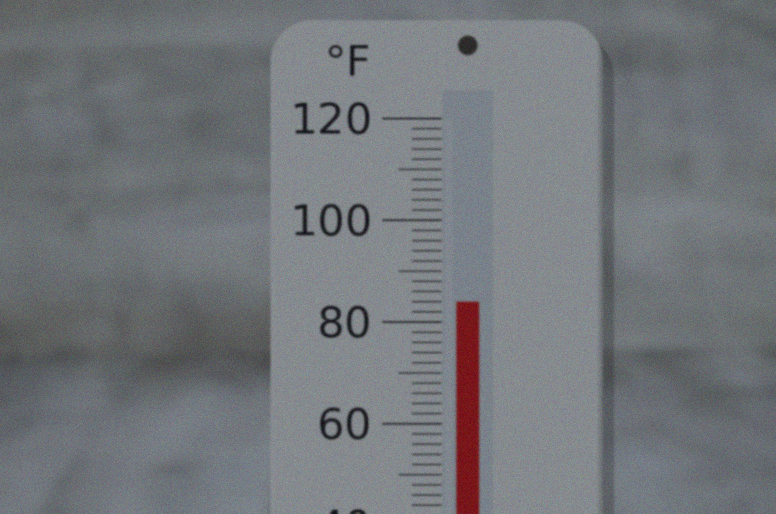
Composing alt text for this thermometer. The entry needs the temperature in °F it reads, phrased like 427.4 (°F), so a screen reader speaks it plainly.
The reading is 84 (°F)
